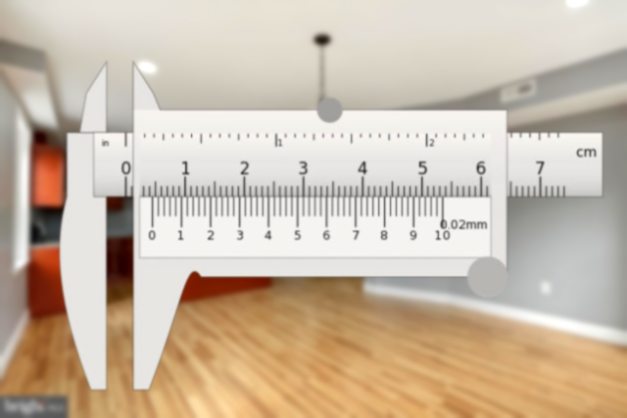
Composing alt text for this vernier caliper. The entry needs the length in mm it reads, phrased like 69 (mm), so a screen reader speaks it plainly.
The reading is 4.5 (mm)
